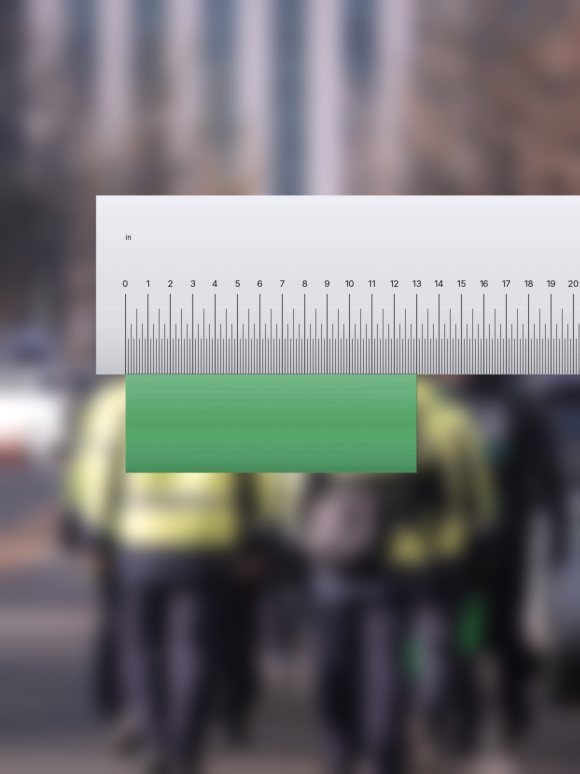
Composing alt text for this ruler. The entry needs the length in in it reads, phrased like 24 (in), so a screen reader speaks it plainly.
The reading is 13 (in)
